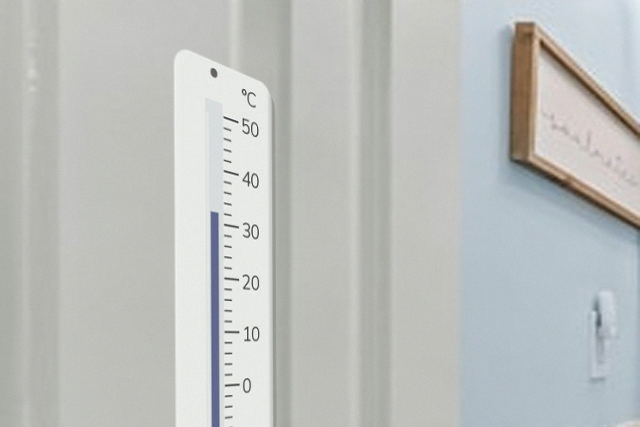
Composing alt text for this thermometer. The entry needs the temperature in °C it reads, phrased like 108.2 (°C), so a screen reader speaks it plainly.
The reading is 32 (°C)
